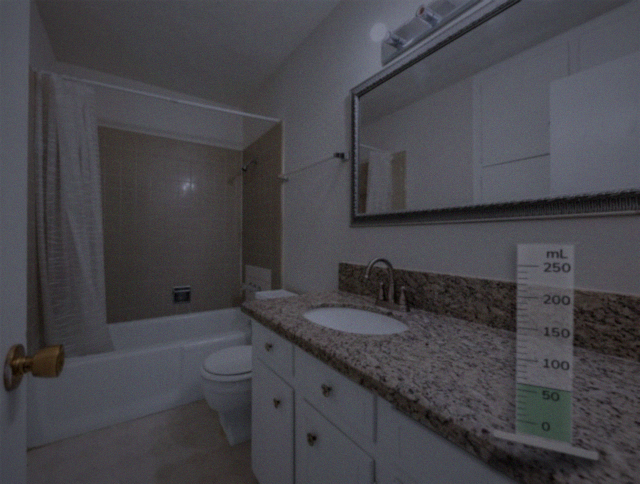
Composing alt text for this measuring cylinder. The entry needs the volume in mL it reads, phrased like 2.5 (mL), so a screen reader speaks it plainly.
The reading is 60 (mL)
